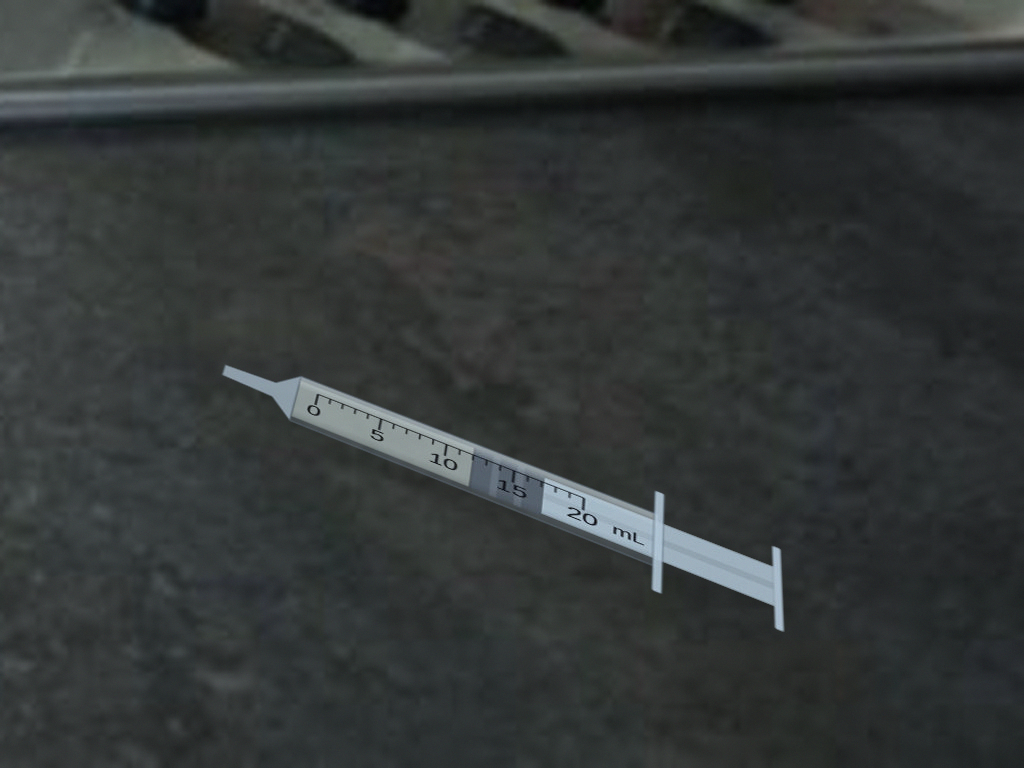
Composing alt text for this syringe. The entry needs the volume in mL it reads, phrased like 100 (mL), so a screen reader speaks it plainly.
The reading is 12 (mL)
